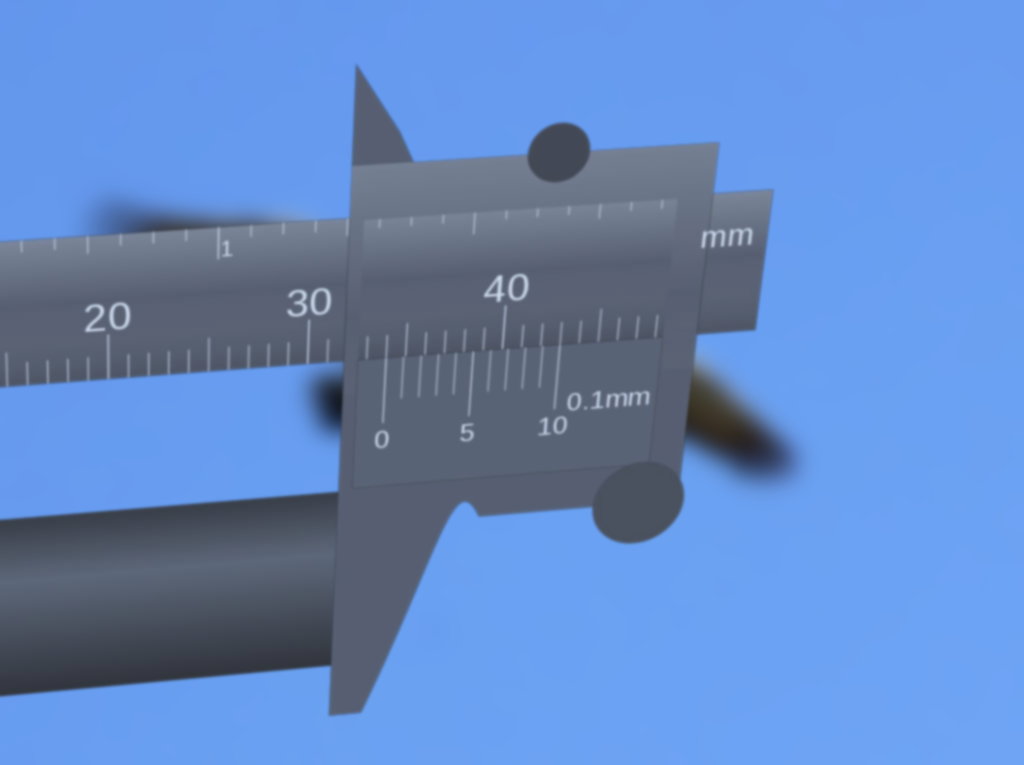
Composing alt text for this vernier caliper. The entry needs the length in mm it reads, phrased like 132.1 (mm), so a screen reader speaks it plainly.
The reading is 34.0 (mm)
